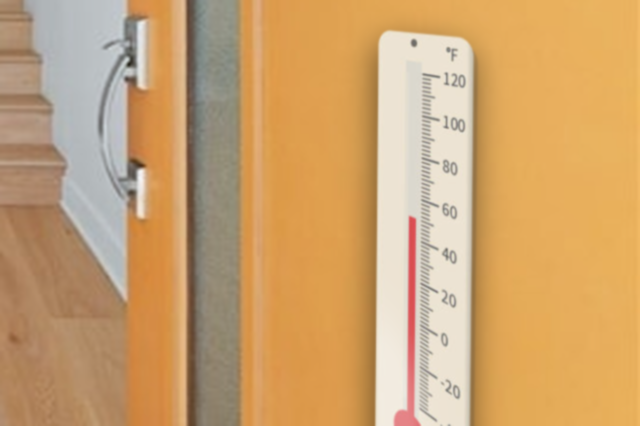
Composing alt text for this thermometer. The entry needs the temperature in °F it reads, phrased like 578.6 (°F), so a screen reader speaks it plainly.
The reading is 50 (°F)
